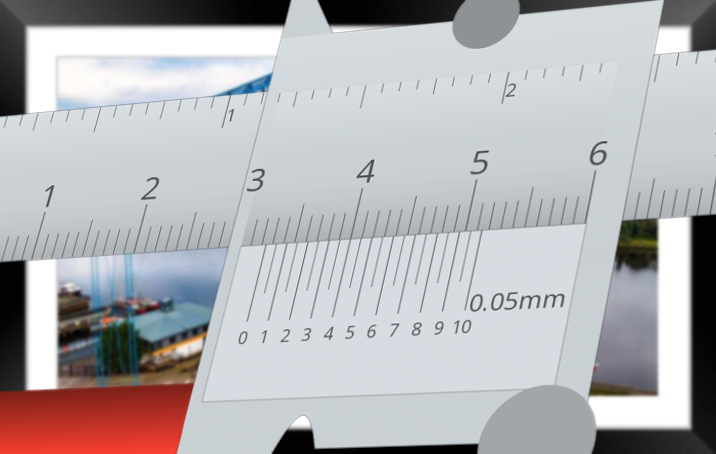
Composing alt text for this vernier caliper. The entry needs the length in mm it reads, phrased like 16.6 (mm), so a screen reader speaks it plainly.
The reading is 32.4 (mm)
